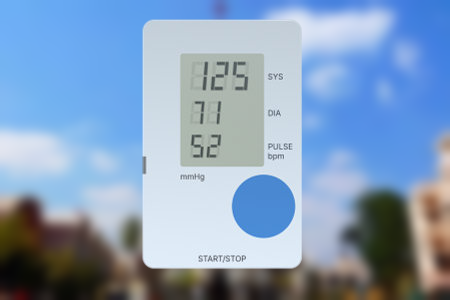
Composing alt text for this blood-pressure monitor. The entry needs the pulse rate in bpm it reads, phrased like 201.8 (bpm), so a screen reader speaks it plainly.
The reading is 52 (bpm)
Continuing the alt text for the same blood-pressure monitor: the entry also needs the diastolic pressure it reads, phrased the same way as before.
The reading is 71 (mmHg)
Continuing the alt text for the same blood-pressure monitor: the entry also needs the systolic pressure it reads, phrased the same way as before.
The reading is 125 (mmHg)
